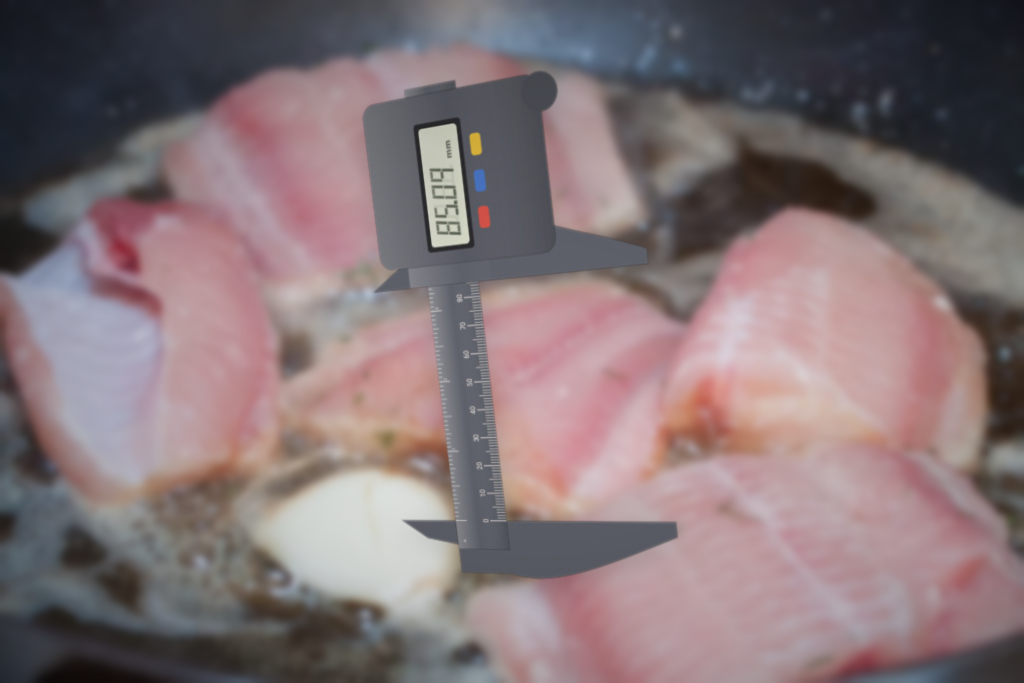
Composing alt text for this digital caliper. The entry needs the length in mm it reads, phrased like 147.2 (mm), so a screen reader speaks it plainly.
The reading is 85.09 (mm)
